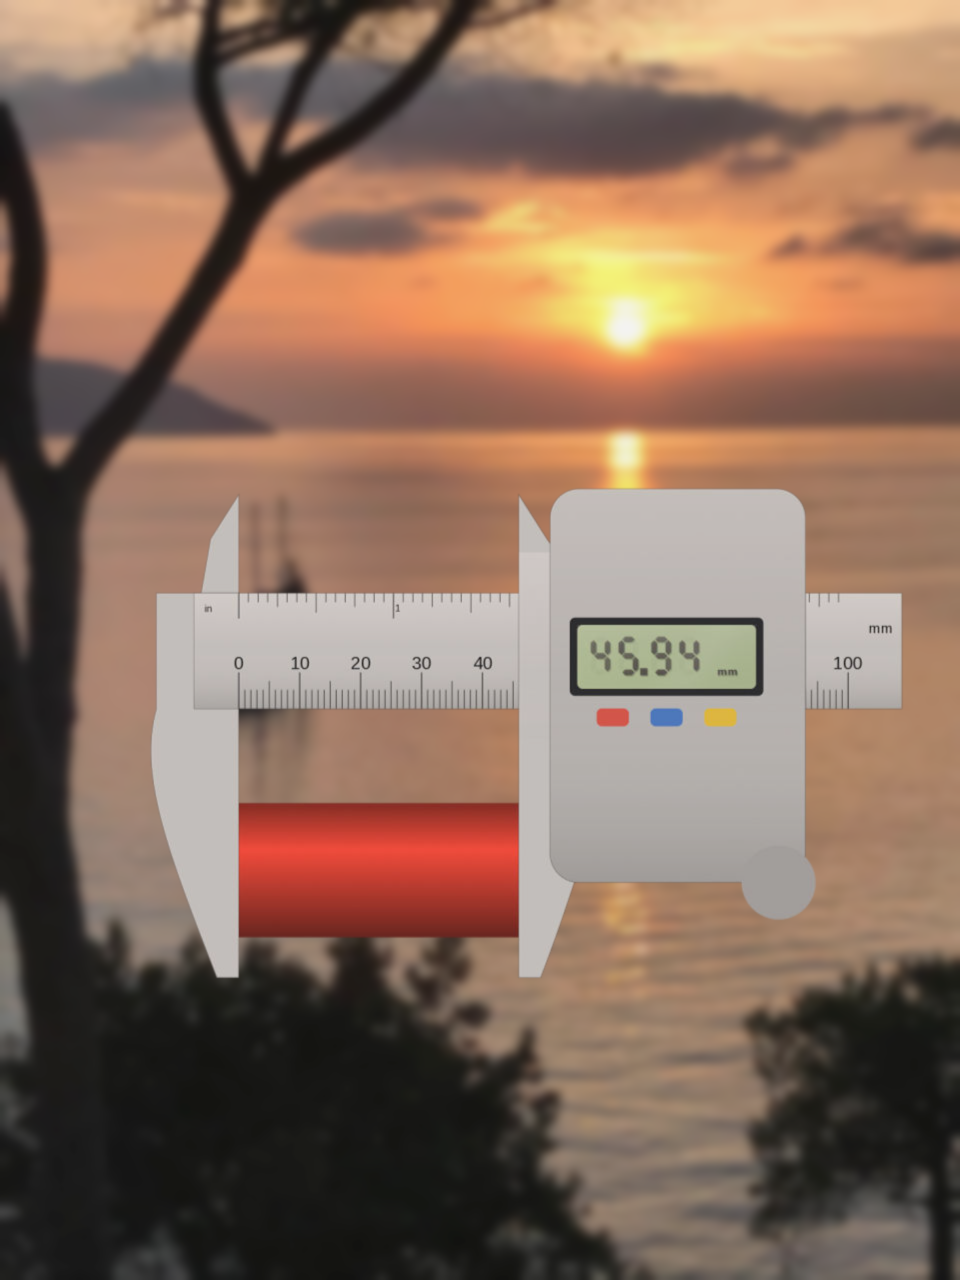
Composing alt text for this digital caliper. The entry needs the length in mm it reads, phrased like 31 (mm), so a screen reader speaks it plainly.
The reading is 45.94 (mm)
